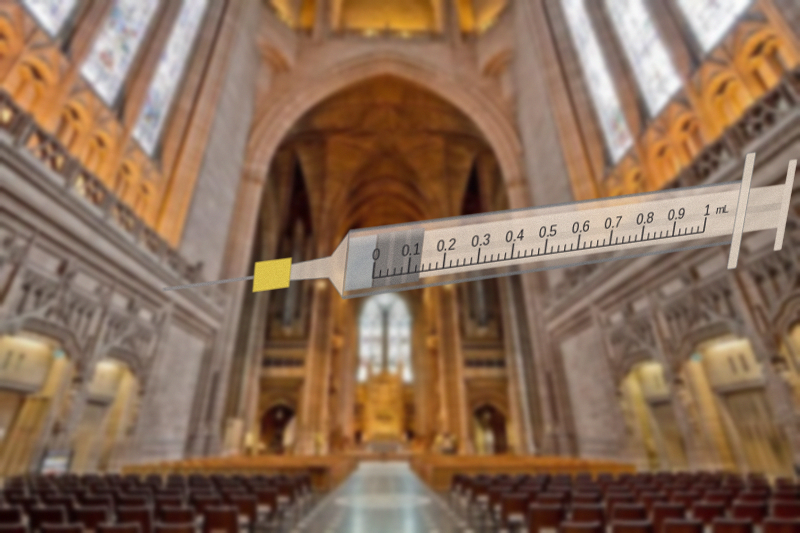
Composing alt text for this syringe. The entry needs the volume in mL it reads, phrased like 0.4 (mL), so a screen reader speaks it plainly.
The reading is 0 (mL)
